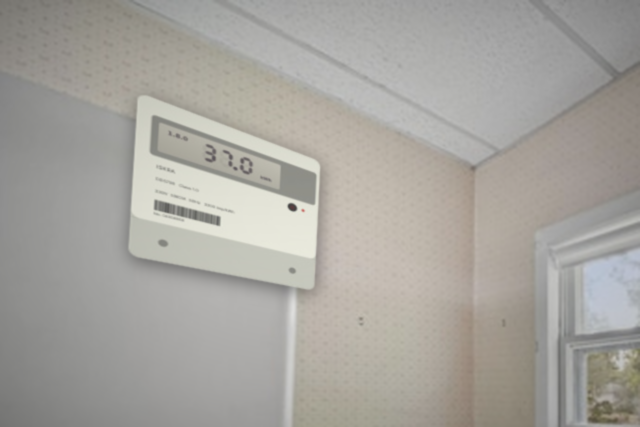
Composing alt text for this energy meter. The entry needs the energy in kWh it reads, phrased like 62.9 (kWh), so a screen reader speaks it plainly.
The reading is 37.0 (kWh)
